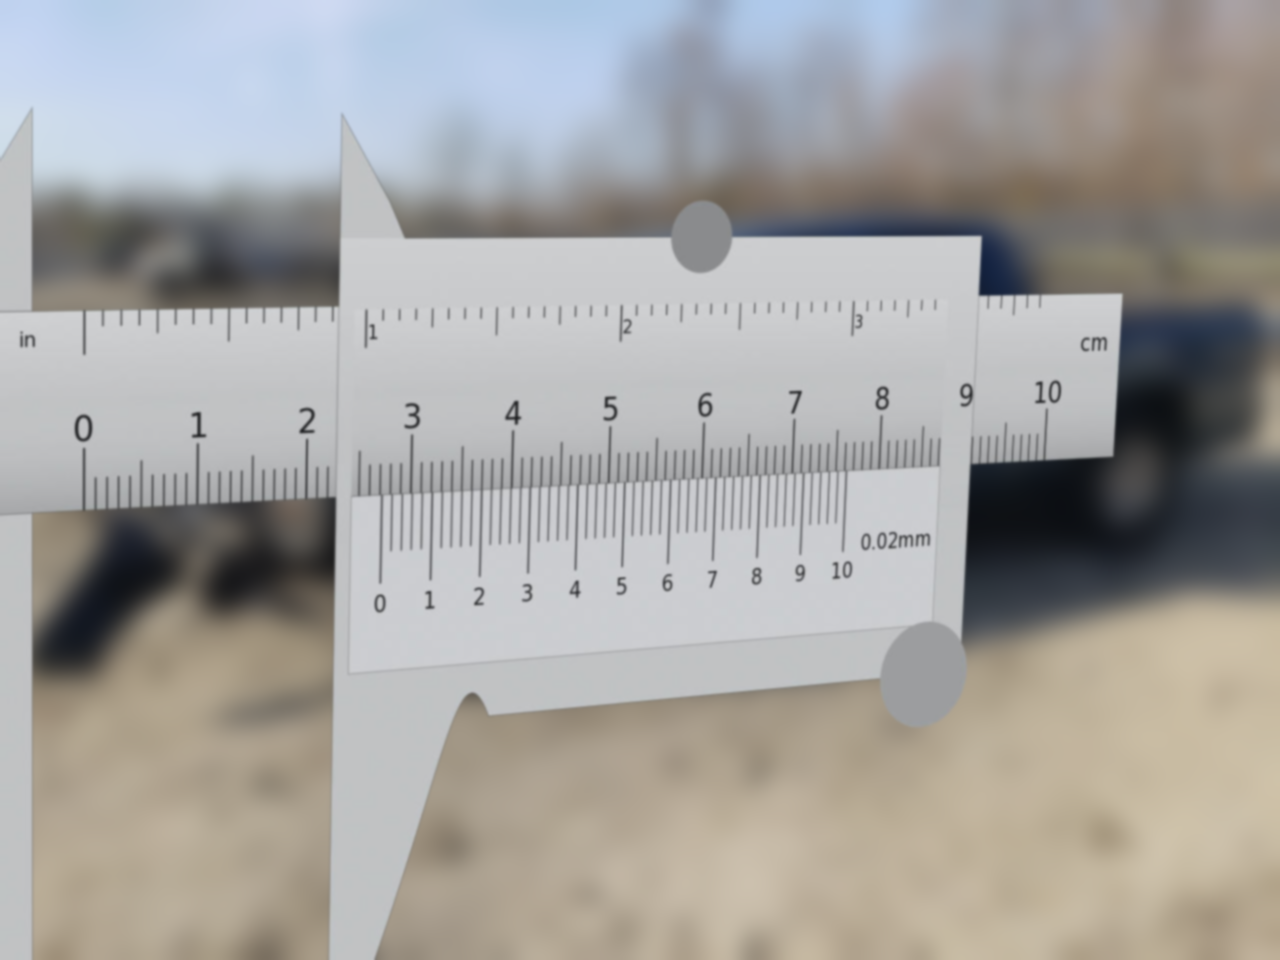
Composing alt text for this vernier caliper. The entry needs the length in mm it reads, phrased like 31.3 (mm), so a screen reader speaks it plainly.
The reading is 27.2 (mm)
